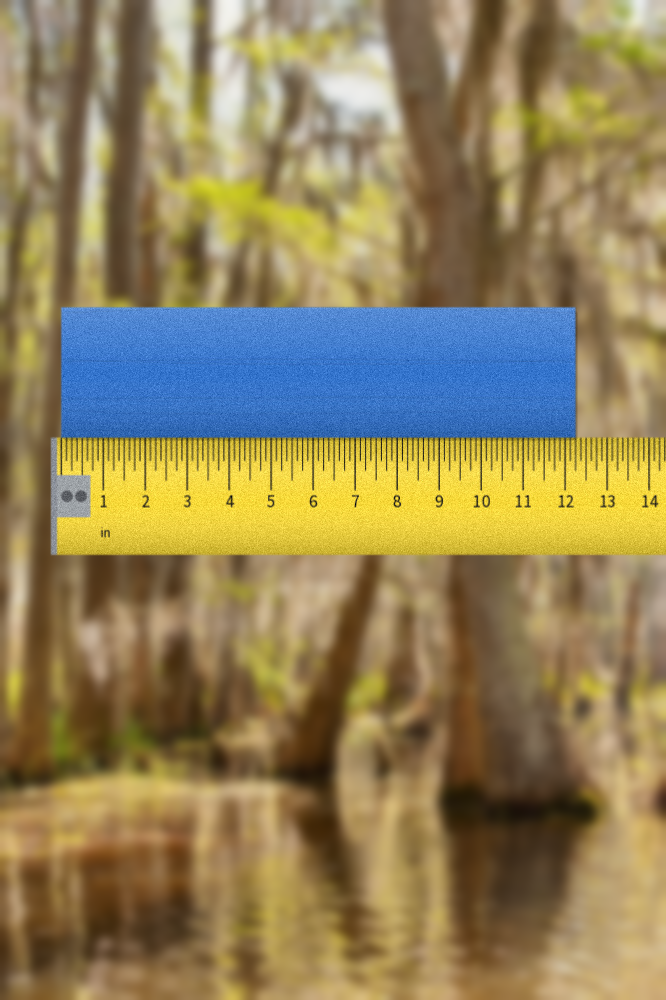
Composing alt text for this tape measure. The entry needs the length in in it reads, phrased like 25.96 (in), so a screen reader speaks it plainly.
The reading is 12.25 (in)
